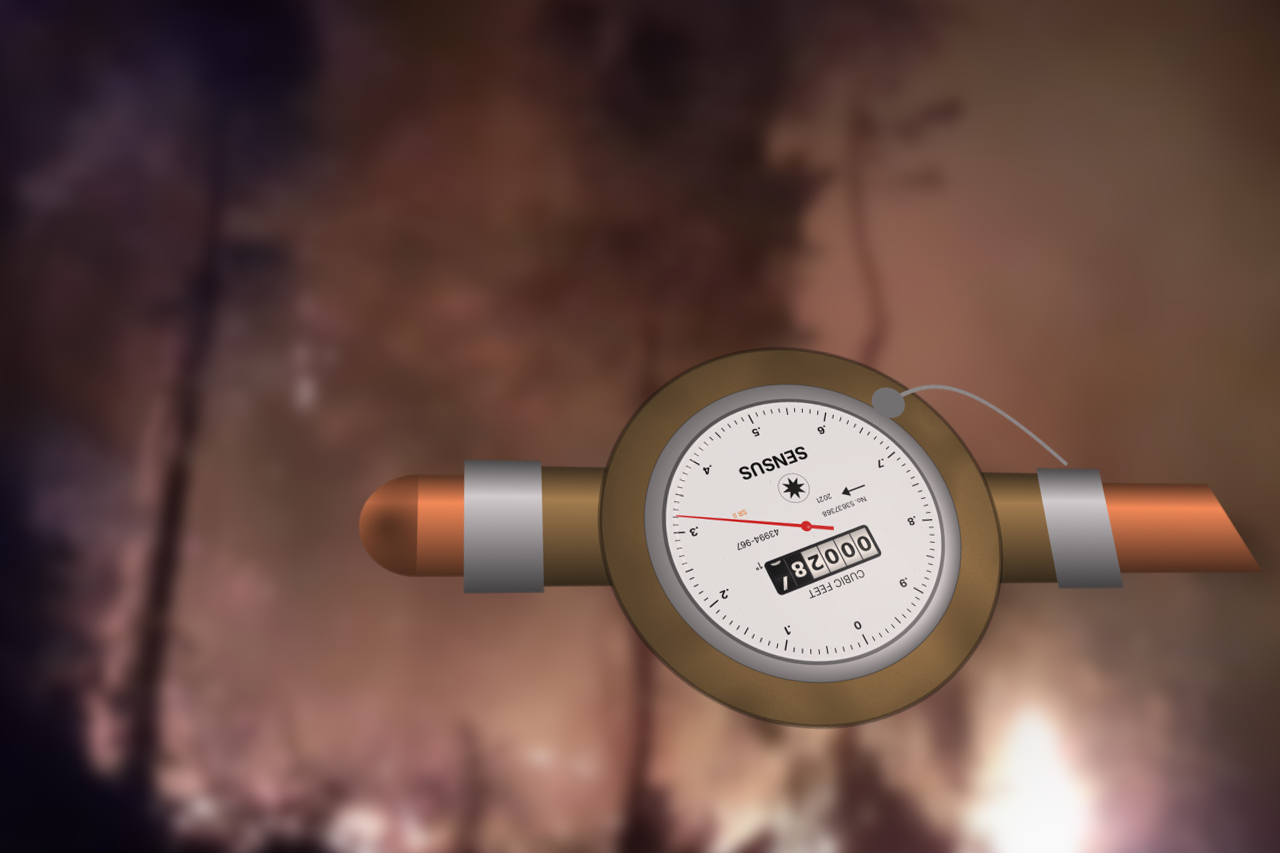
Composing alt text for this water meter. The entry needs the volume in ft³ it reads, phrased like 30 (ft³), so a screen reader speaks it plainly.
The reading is 287.32 (ft³)
